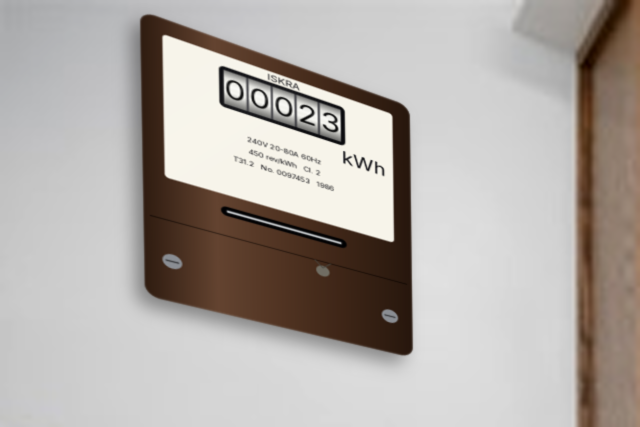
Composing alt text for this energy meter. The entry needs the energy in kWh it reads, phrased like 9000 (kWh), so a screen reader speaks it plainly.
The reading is 23 (kWh)
